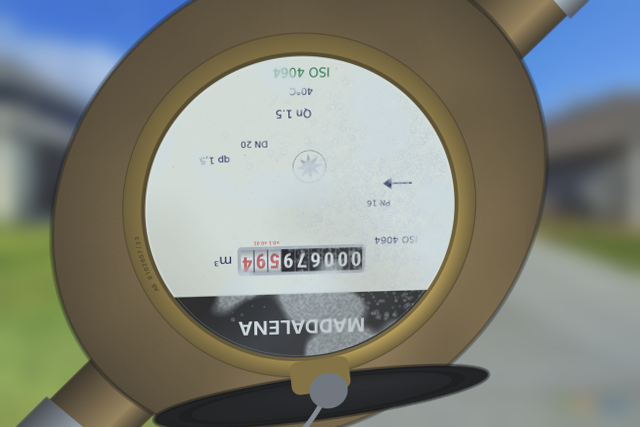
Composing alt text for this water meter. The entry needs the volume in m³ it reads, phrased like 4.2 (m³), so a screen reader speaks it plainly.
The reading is 679.594 (m³)
